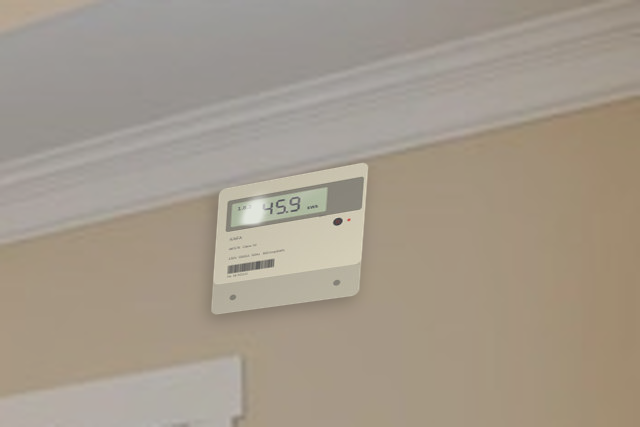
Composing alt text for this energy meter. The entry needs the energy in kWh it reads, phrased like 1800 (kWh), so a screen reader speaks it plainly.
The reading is 45.9 (kWh)
